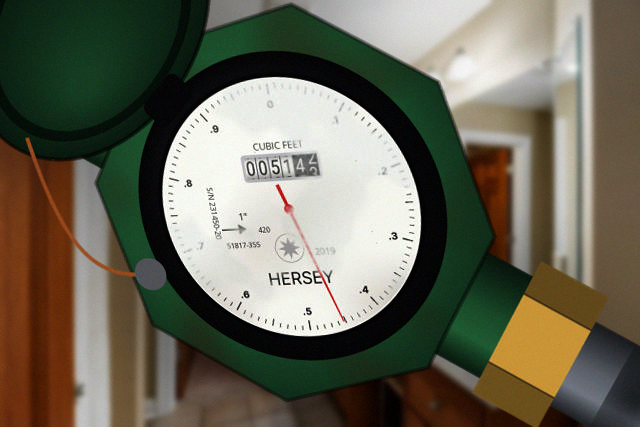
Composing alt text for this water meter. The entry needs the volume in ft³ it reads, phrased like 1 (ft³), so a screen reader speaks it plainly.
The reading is 5142.45 (ft³)
